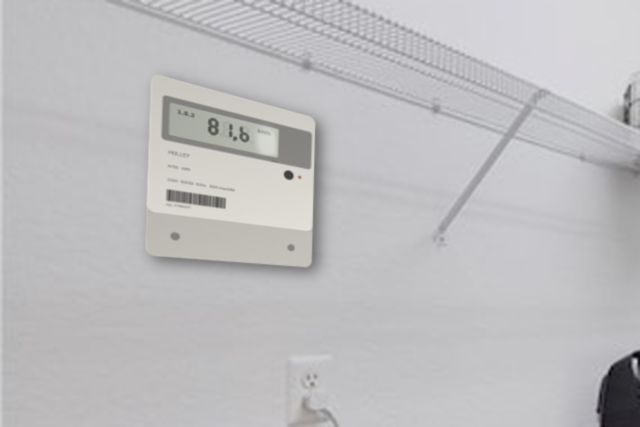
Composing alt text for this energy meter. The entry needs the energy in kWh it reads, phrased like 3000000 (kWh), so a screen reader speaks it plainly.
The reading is 81.6 (kWh)
